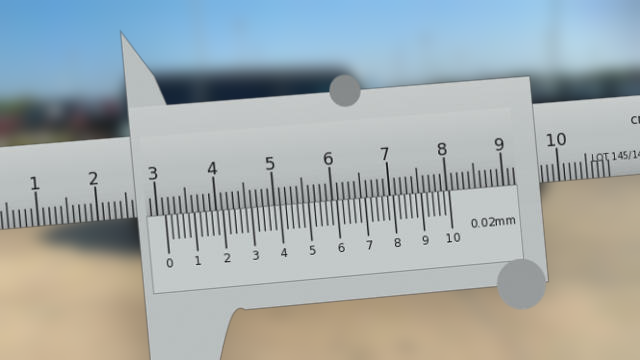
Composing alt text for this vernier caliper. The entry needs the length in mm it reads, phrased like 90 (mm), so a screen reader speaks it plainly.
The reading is 31.4 (mm)
